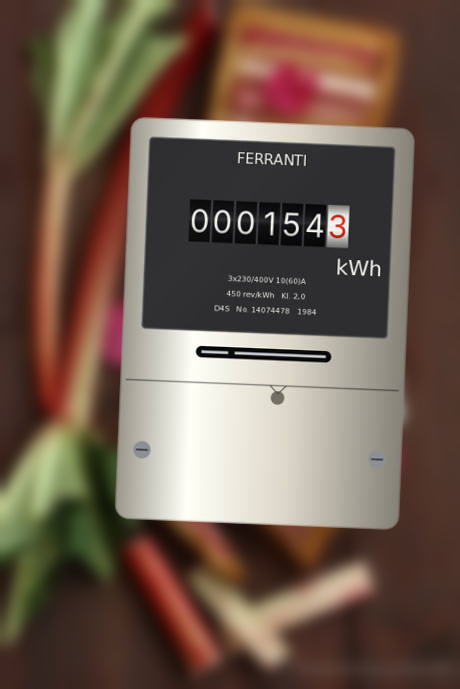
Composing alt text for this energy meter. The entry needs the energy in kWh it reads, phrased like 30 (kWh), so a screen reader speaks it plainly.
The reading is 154.3 (kWh)
